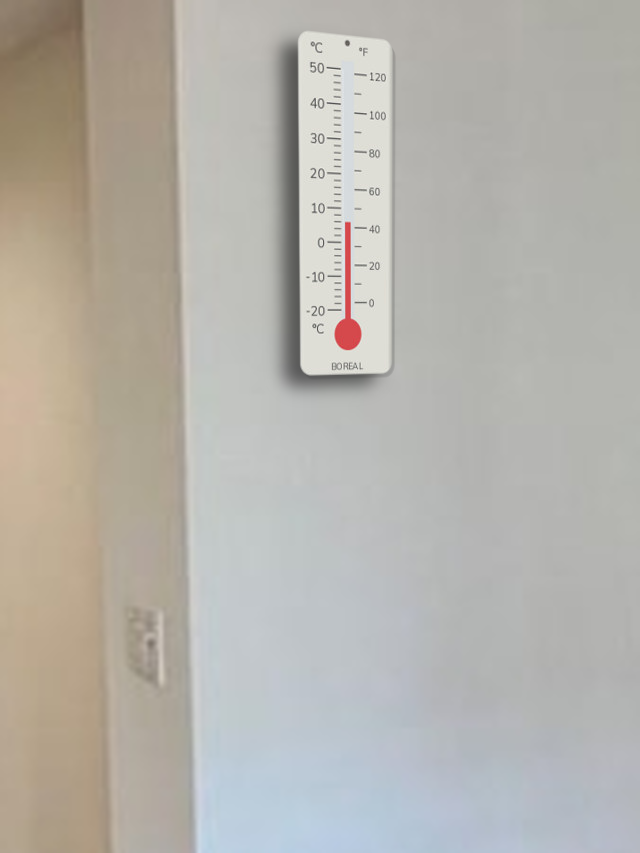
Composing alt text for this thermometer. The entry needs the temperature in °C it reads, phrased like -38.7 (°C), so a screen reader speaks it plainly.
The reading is 6 (°C)
